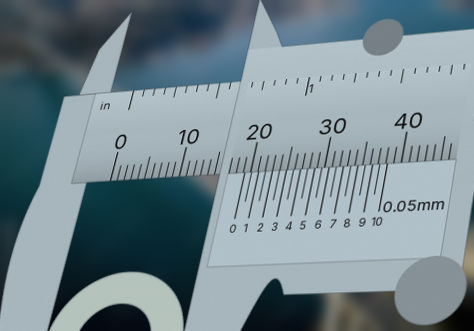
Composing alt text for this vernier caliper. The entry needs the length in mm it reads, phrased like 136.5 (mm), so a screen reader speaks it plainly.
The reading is 19.2 (mm)
